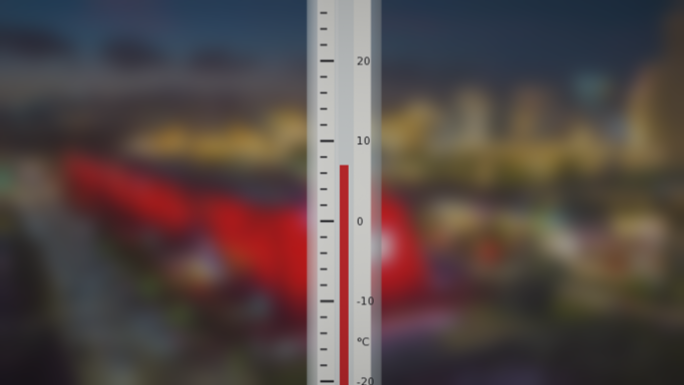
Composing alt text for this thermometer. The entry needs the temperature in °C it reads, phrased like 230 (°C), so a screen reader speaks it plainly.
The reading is 7 (°C)
